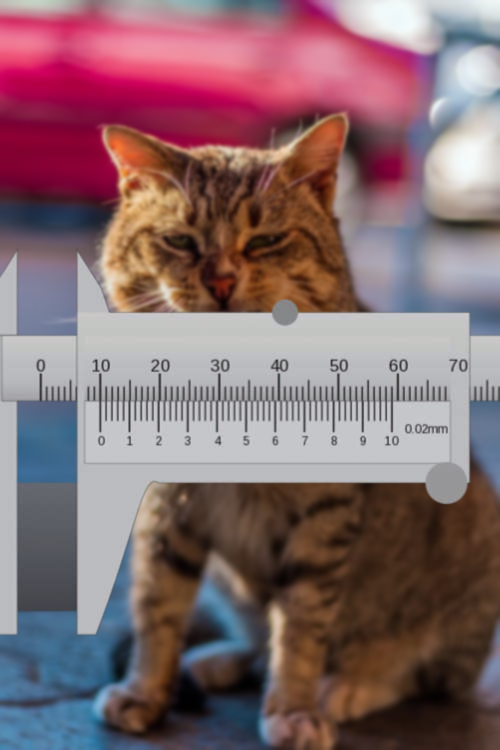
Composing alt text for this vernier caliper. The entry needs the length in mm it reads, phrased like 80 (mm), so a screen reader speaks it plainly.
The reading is 10.0 (mm)
